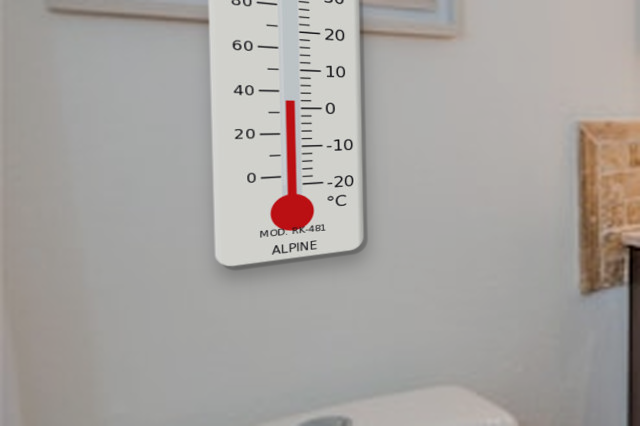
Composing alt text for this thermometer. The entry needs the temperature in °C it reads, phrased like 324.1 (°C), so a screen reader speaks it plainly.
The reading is 2 (°C)
